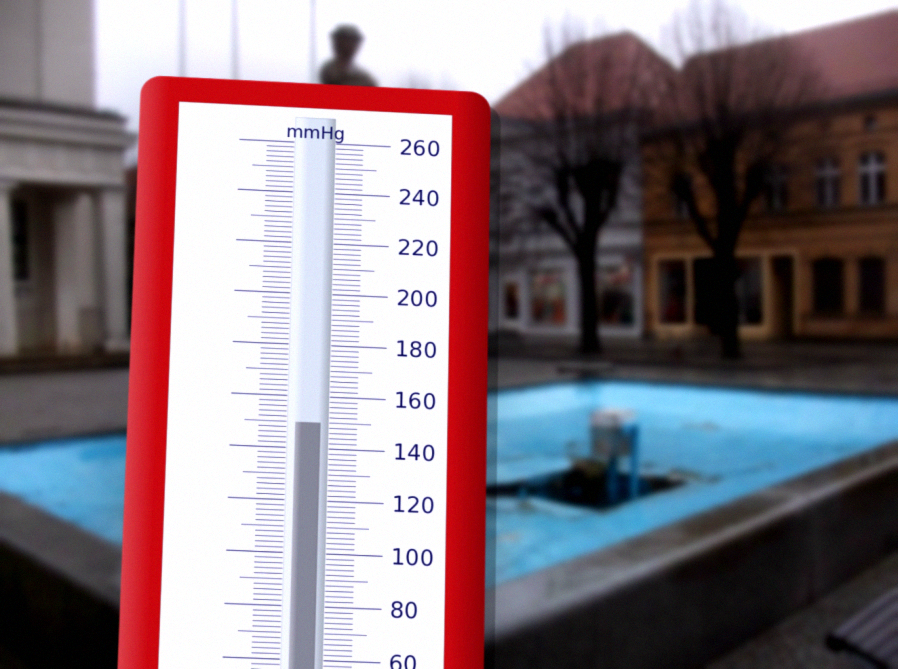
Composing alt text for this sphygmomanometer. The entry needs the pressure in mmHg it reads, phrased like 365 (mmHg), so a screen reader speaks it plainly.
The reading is 150 (mmHg)
